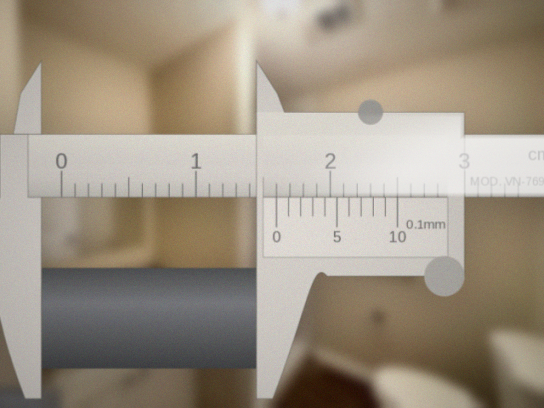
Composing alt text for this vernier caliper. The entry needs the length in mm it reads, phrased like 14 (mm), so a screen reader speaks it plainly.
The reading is 16.0 (mm)
